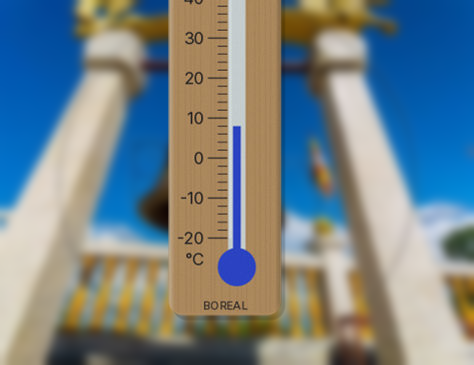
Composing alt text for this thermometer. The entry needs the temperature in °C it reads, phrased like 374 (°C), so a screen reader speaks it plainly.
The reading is 8 (°C)
